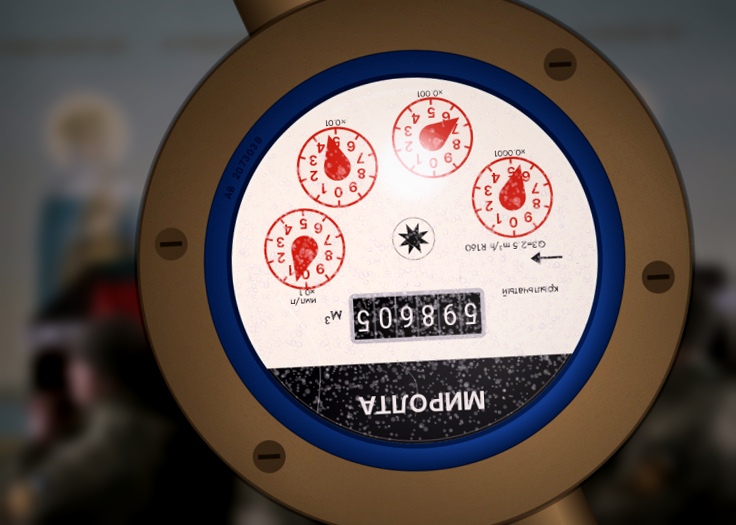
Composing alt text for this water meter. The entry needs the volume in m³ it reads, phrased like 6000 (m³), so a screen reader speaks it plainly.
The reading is 598605.0465 (m³)
